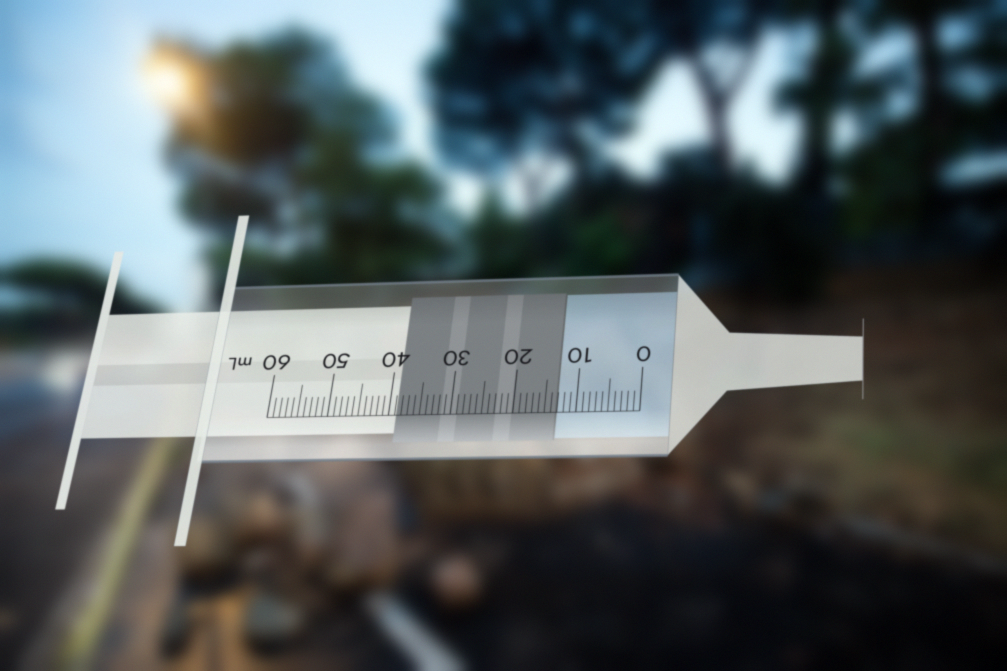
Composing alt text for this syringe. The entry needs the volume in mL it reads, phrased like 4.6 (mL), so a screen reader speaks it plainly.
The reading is 13 (mL)
